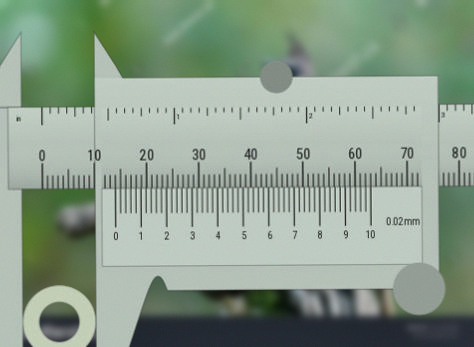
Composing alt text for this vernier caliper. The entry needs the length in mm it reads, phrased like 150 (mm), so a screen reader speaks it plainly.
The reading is 14.0 (mm)
